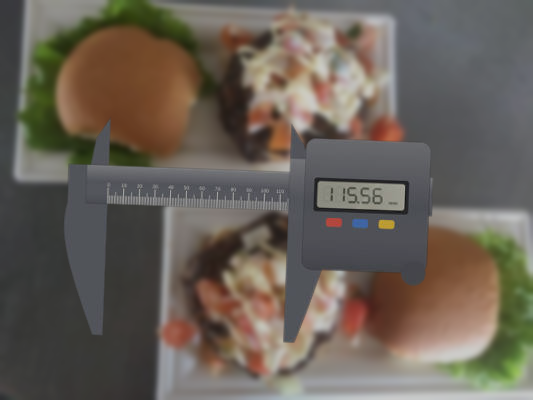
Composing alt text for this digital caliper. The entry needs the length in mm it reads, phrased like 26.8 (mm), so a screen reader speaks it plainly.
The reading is 115.56 (mm)
